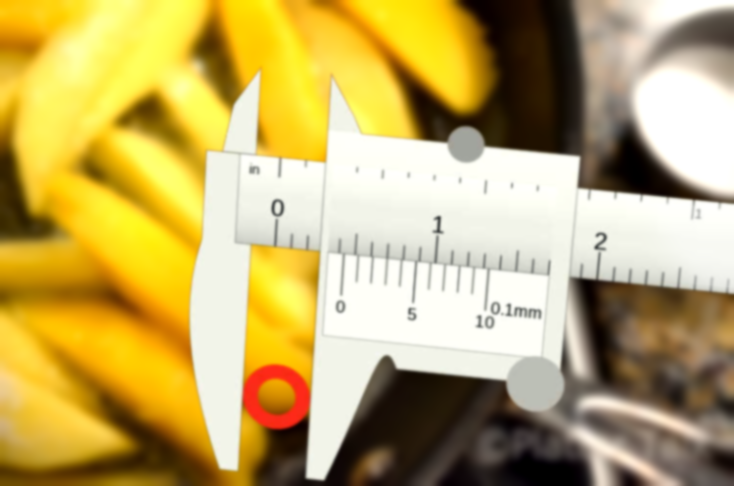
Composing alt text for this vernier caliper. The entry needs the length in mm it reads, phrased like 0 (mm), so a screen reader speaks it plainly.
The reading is 4.3 (mm)
